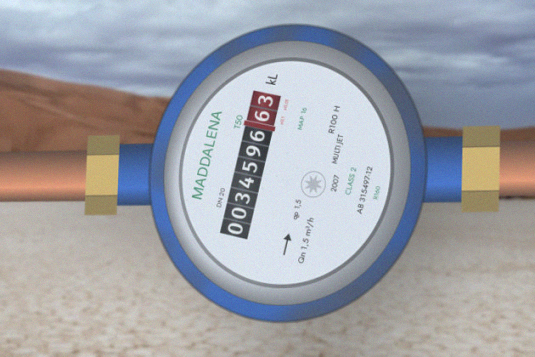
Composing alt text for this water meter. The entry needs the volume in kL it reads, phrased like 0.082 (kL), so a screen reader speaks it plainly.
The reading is 34596.63 (kL)
